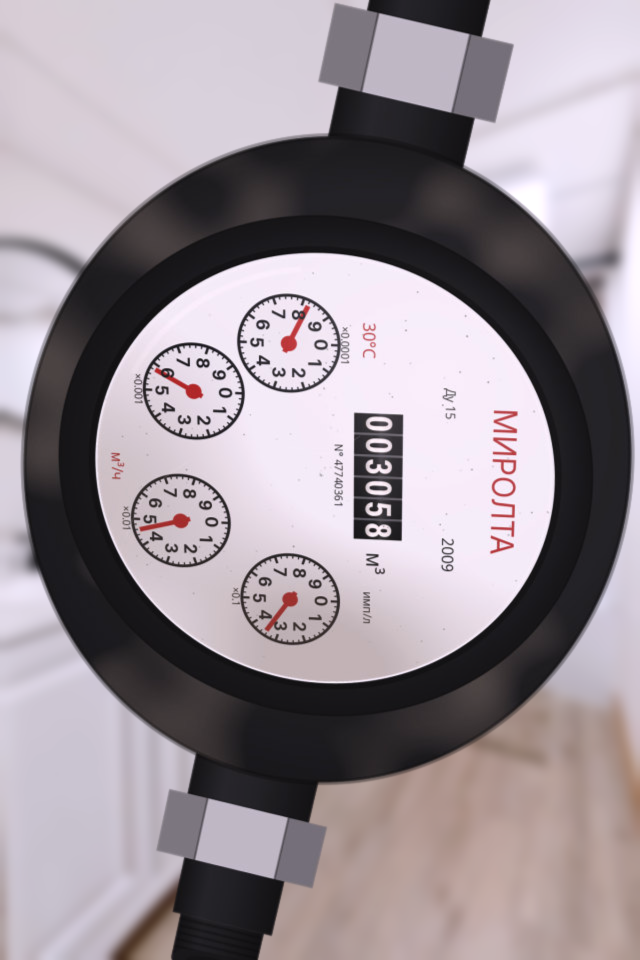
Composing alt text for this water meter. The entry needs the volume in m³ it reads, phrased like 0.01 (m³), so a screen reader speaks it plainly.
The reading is 3058.3458 (m³)
